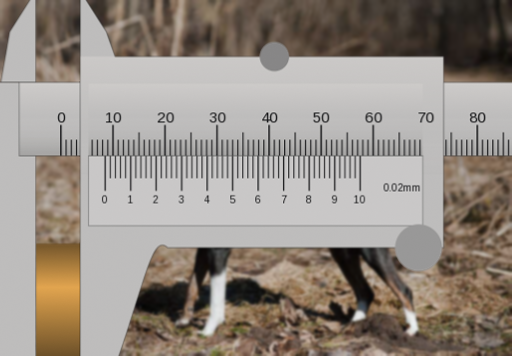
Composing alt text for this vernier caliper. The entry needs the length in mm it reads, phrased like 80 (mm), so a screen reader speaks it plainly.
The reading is 8.5 (mm)
